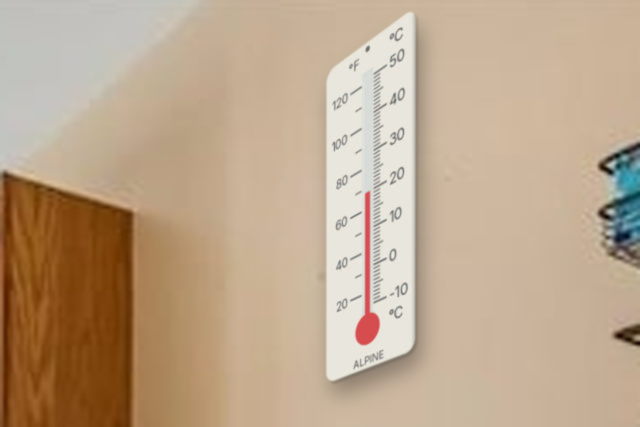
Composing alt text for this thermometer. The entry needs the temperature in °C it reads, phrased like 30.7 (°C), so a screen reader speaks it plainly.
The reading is 20 (°C)
